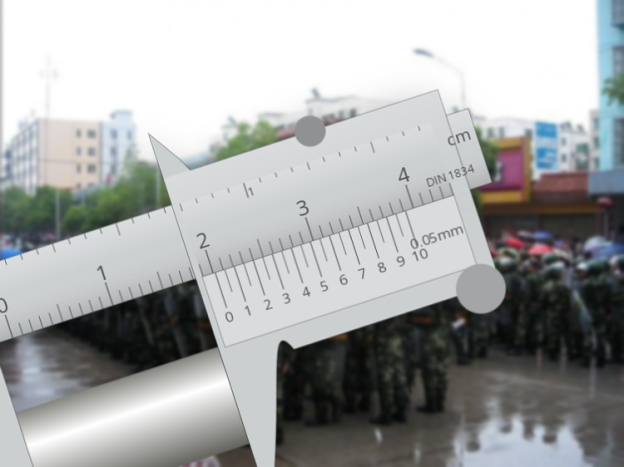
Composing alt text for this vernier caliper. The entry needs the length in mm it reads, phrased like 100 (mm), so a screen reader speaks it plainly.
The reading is 20.2 (mm)
